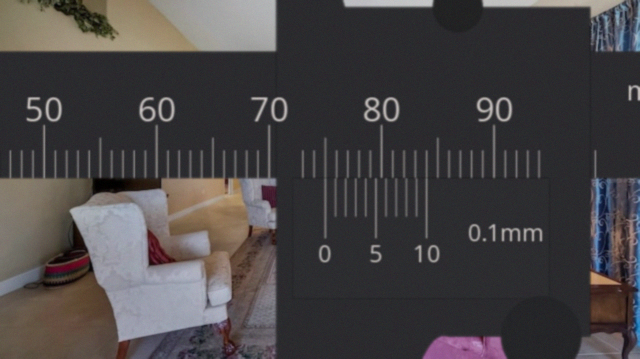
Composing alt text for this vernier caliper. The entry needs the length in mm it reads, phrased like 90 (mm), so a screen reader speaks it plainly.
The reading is 75.0 (mm)
